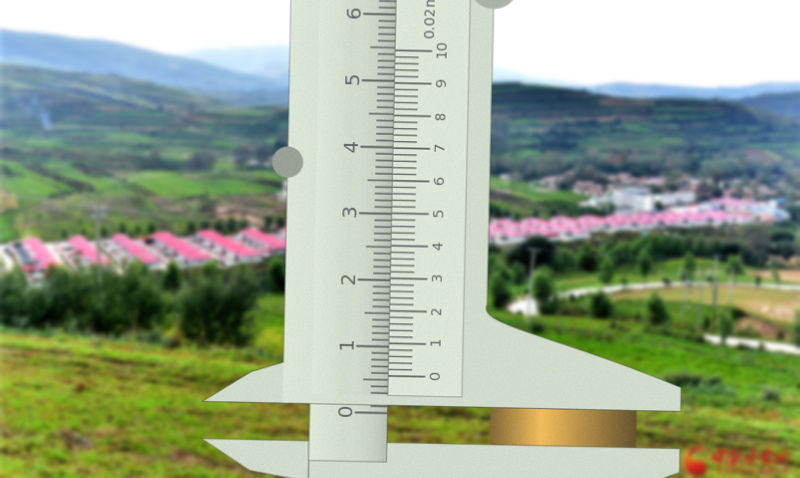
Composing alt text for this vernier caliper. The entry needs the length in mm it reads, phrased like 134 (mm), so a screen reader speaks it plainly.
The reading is 5.6 (mm)
